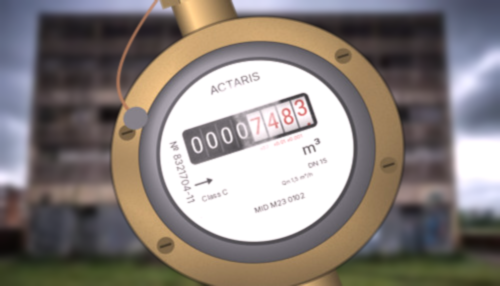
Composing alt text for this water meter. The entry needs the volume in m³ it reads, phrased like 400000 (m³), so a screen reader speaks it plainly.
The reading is 0.7483 (m³)
